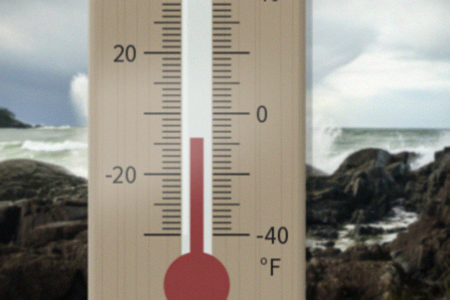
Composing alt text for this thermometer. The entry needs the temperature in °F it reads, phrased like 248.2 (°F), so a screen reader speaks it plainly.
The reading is -8 (°F)
